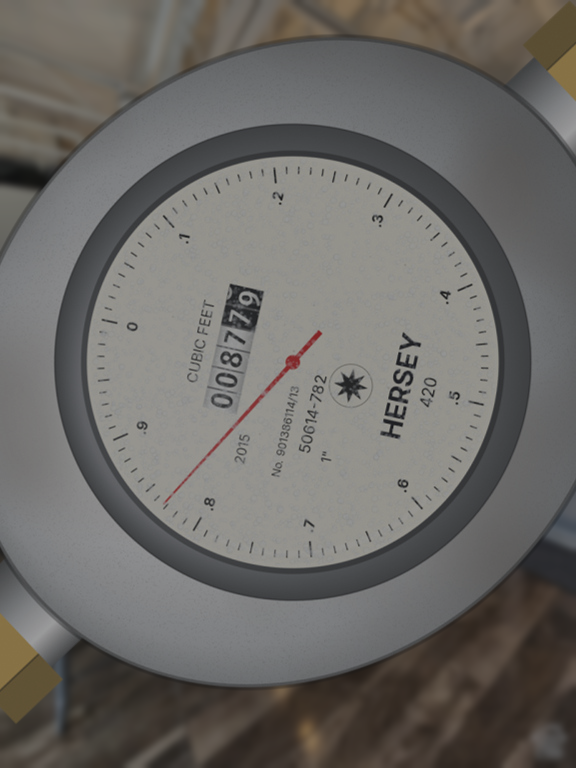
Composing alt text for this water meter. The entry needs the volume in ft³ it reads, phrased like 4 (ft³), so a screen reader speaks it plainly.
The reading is 8778.83 (ft³)
